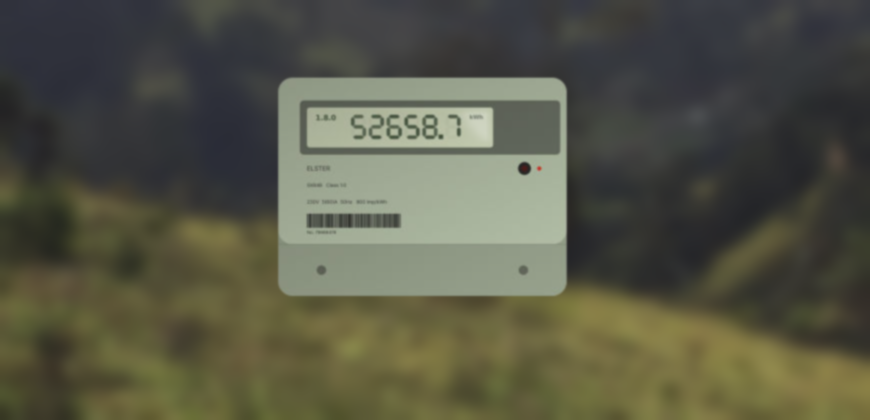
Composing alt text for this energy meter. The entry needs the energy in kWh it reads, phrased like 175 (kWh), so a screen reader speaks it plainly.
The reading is 52658.7 (kWh)
